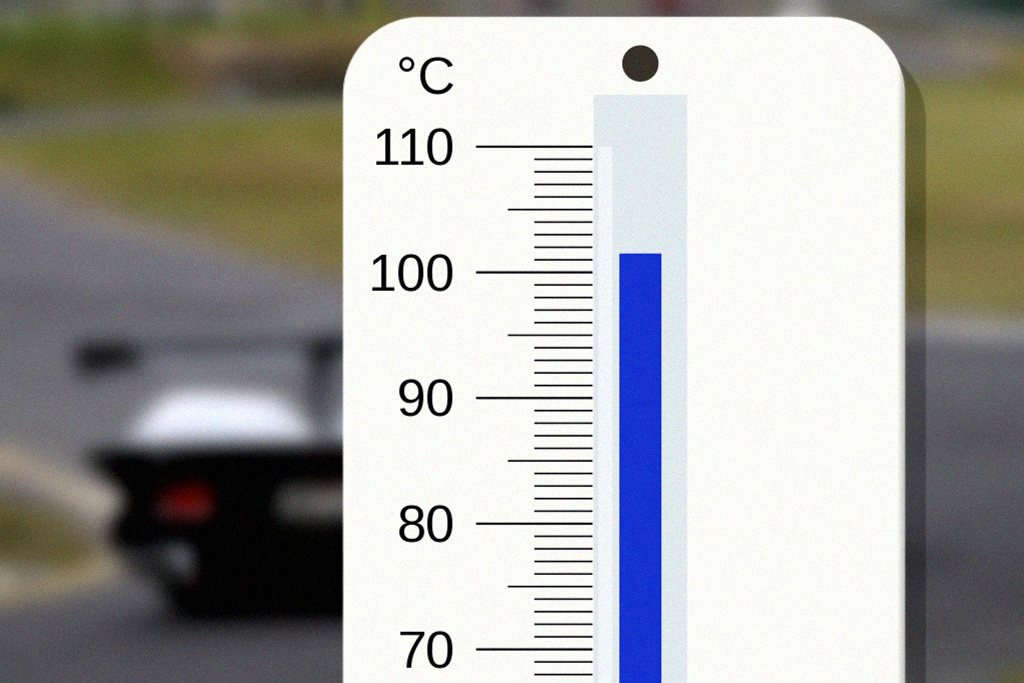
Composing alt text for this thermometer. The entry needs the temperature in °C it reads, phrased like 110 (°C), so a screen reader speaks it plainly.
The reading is 101.5 (°C)
